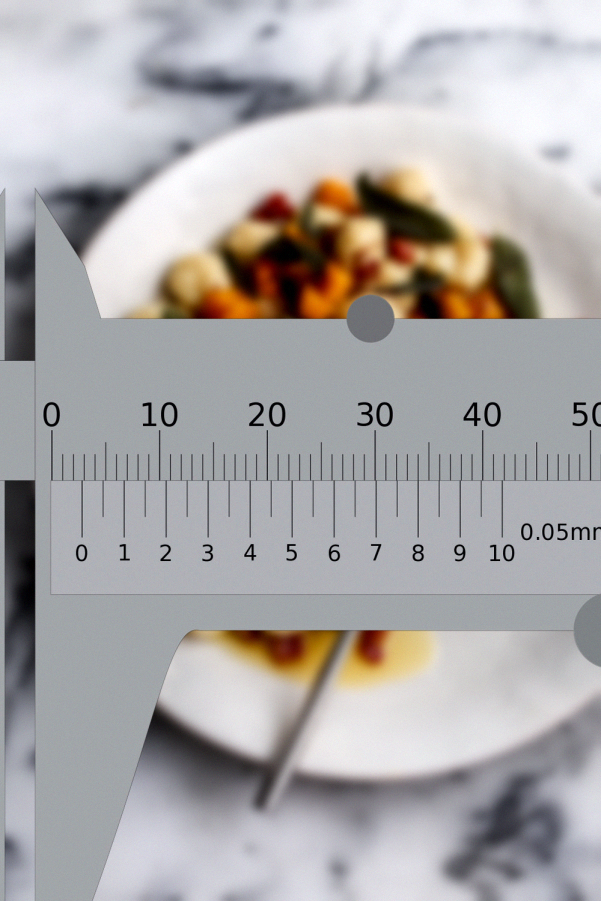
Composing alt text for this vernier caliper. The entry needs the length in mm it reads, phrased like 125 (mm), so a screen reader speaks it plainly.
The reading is 2.8 (mm)
